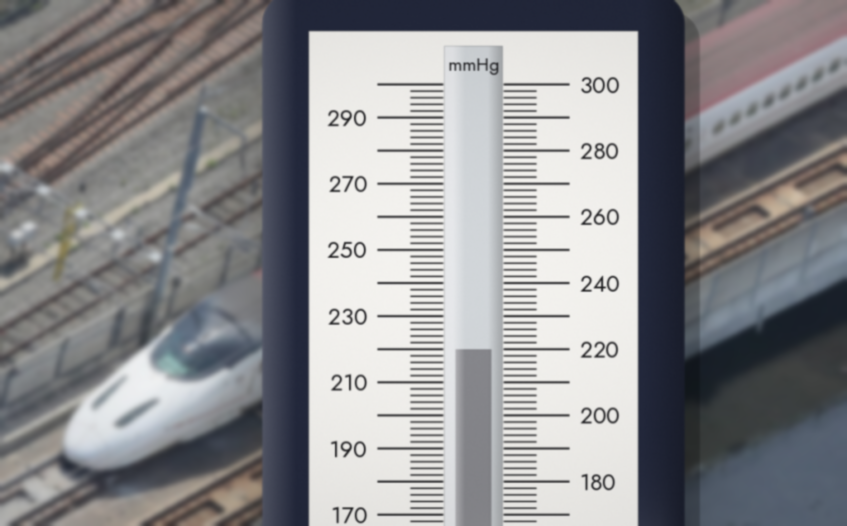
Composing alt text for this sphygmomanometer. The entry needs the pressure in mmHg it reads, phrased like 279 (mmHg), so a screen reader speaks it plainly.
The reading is 220 (mmHg)
